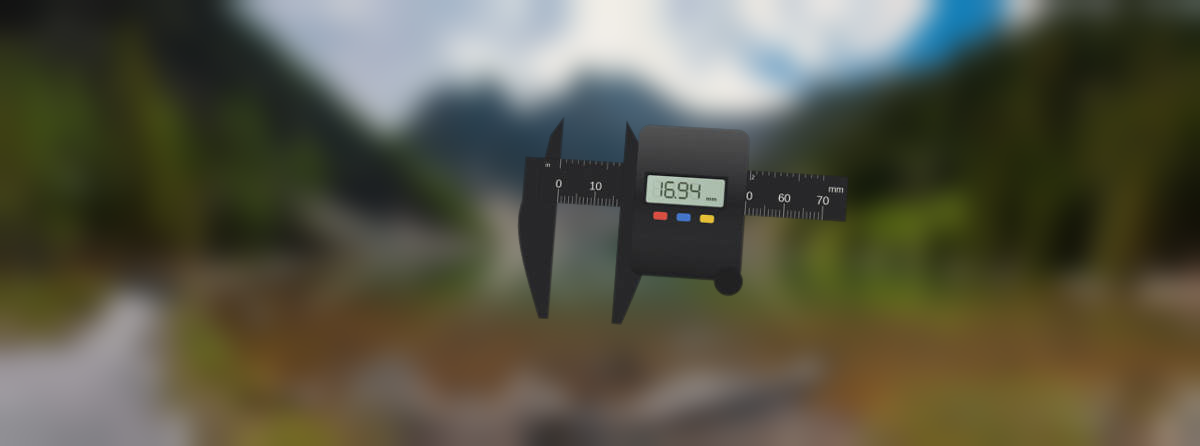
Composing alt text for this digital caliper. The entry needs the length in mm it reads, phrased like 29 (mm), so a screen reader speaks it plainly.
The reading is 16.94 (mm)
